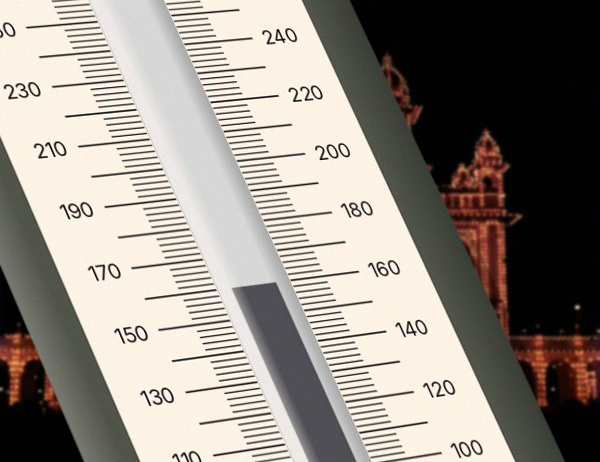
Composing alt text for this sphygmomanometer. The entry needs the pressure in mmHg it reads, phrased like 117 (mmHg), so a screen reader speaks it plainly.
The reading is 160 (mmHg)
